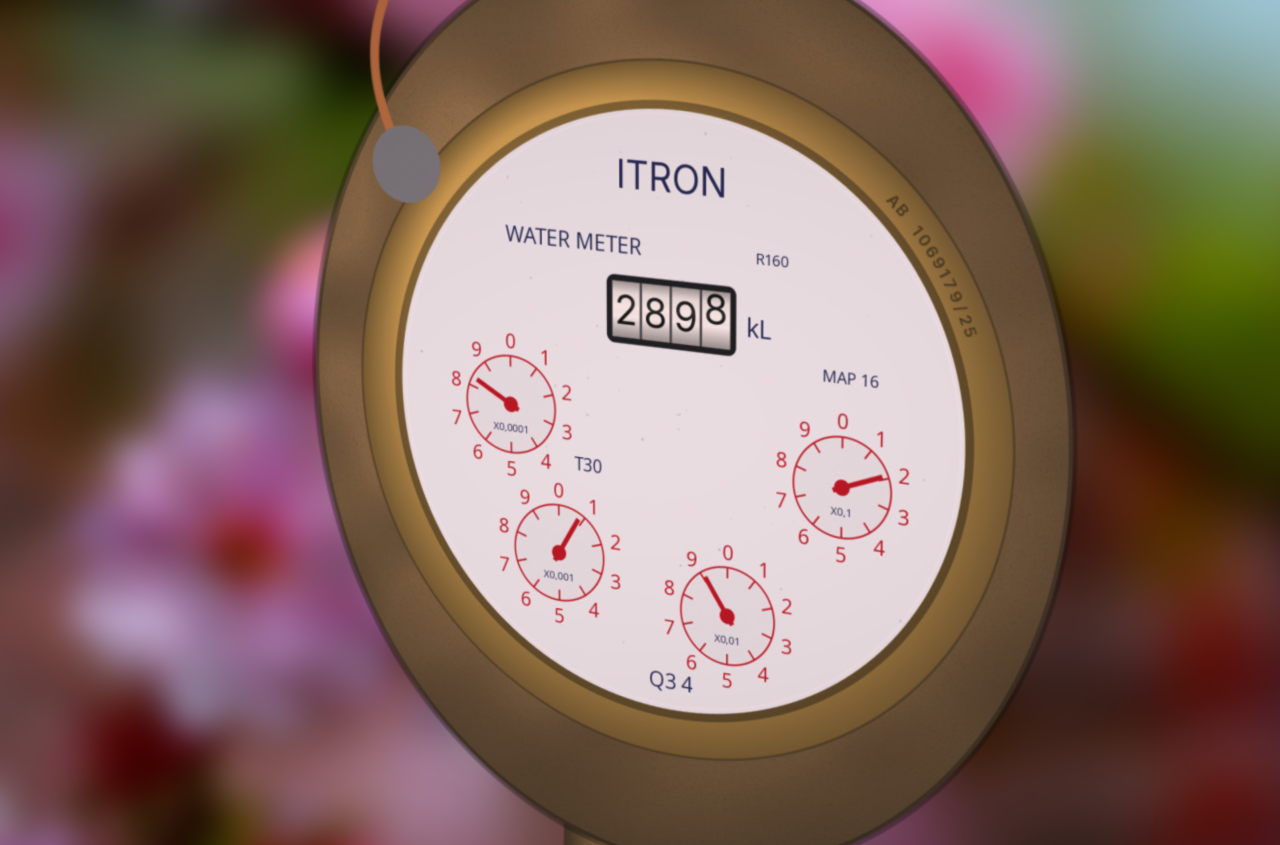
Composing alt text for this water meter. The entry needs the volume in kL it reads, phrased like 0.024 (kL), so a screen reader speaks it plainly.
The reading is 2898.1908 (kL)
